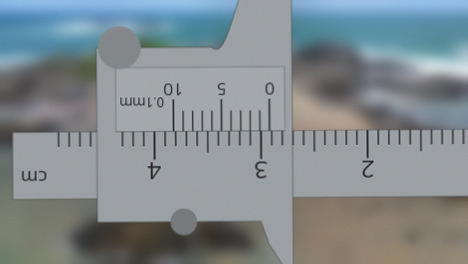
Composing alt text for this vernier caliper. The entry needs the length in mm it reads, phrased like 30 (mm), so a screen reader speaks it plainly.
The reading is 29.2 (mm)
